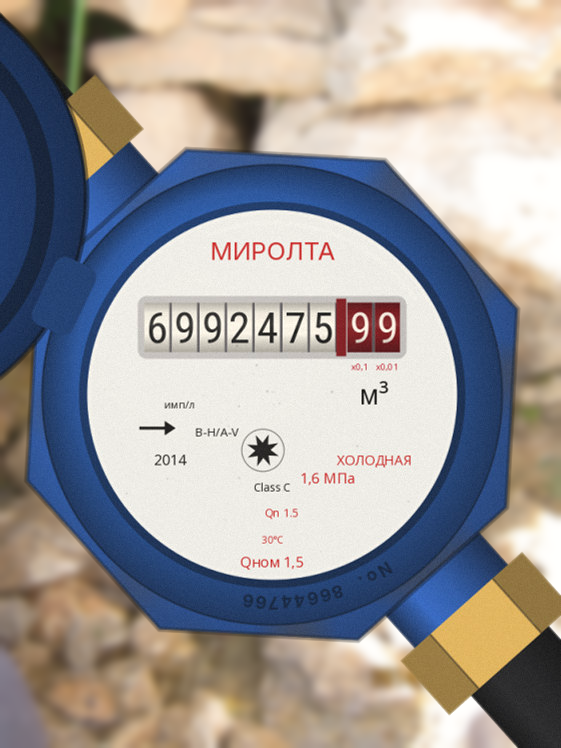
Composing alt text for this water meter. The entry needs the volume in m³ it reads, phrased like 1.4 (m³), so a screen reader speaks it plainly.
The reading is 6992475.99 (m³)
